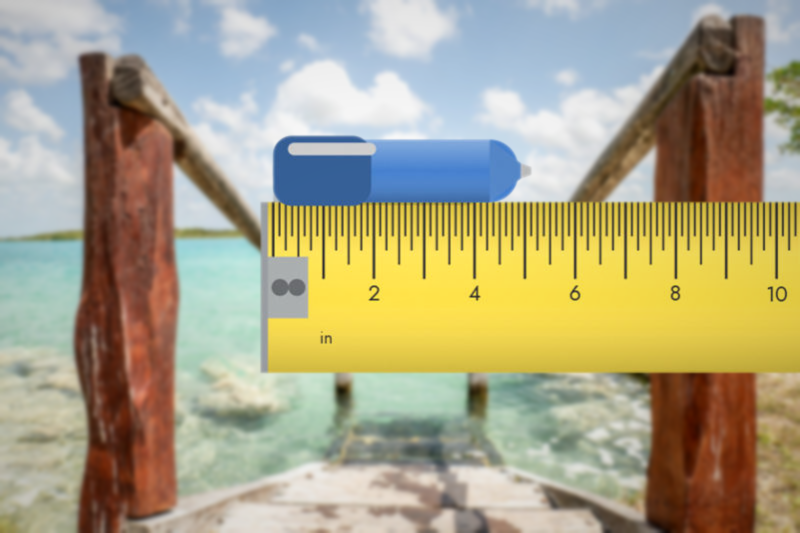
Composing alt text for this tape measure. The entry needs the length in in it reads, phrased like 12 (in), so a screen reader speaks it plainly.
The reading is 5.125 (in)
